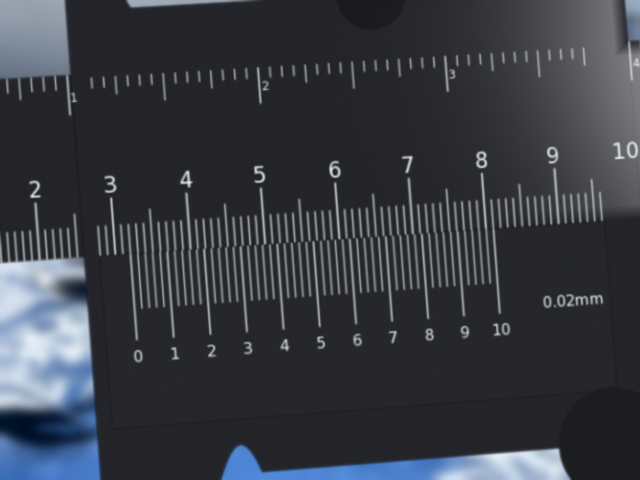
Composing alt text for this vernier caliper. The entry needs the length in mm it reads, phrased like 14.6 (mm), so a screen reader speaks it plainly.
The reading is 32.0 (mm)
